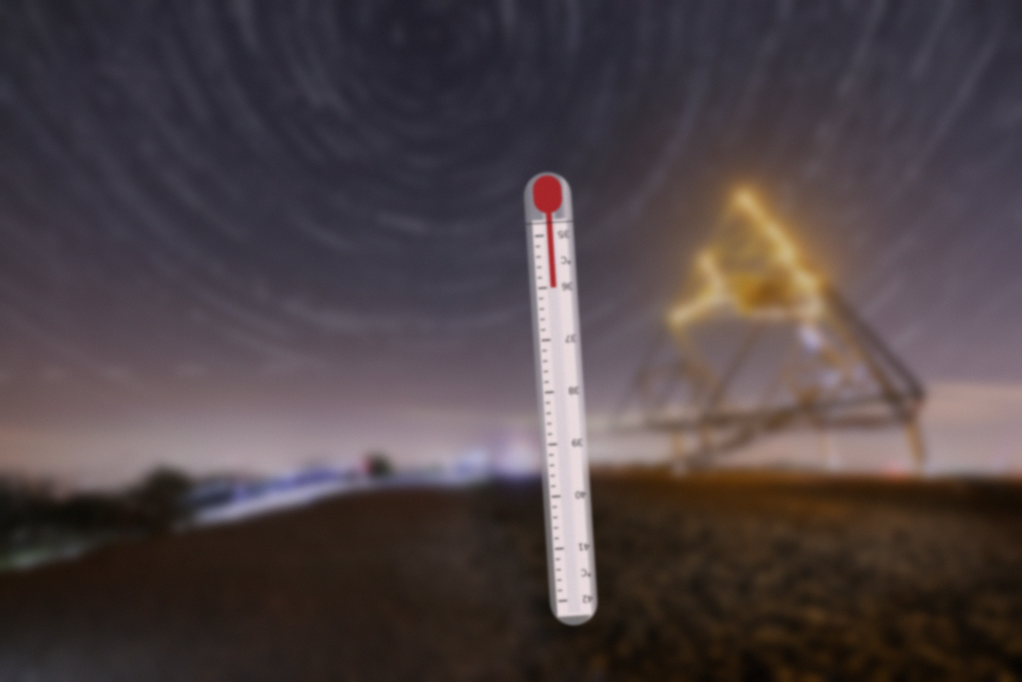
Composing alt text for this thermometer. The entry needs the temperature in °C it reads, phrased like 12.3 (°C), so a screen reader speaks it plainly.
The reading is 36 (°C)
